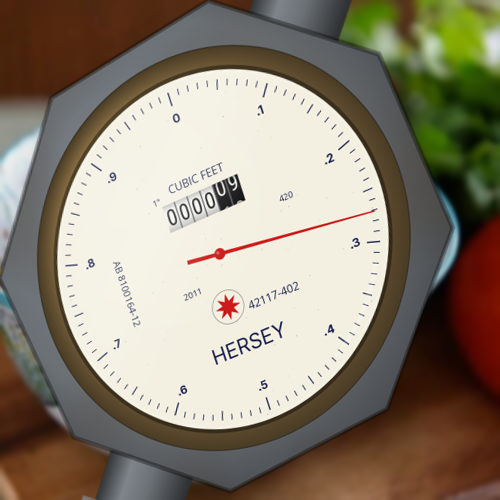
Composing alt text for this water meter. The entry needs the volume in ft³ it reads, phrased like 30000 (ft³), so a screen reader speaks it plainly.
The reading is 9.27 (ft³)
